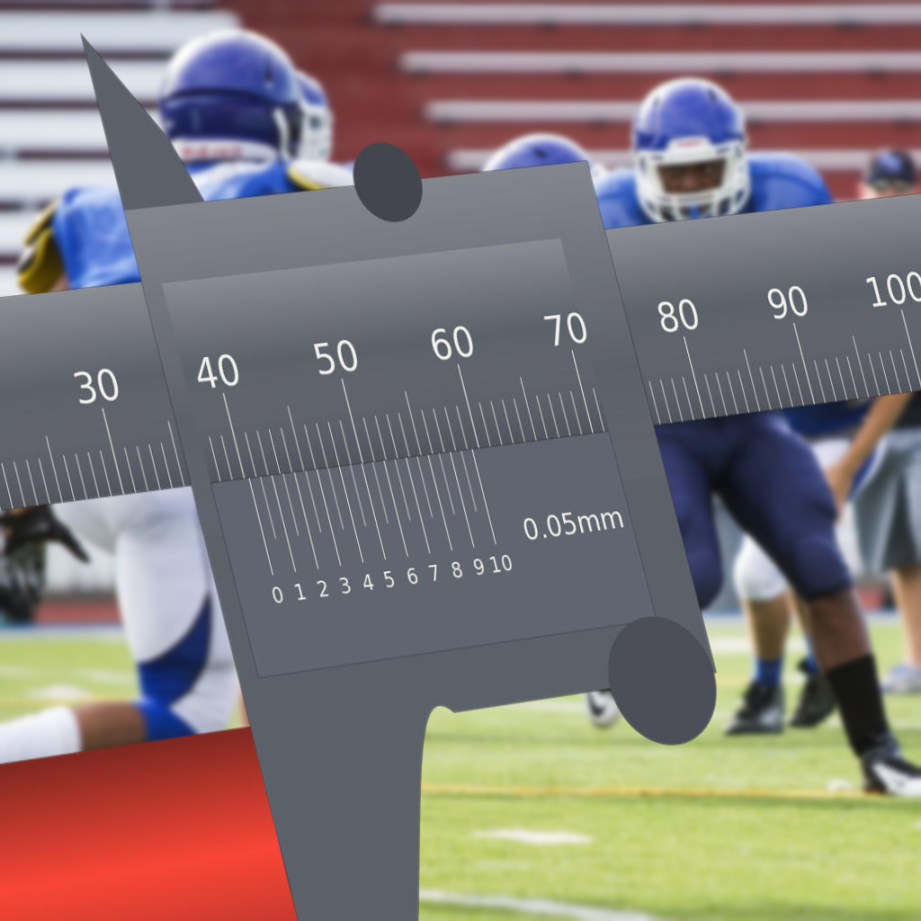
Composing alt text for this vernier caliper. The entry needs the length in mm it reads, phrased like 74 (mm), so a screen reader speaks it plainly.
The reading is 40.4 (mm)
